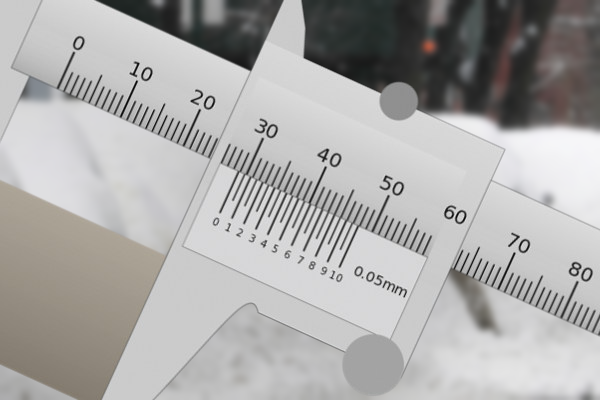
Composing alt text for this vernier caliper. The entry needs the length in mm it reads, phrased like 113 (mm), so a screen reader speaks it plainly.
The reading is 28.8 (mm)
